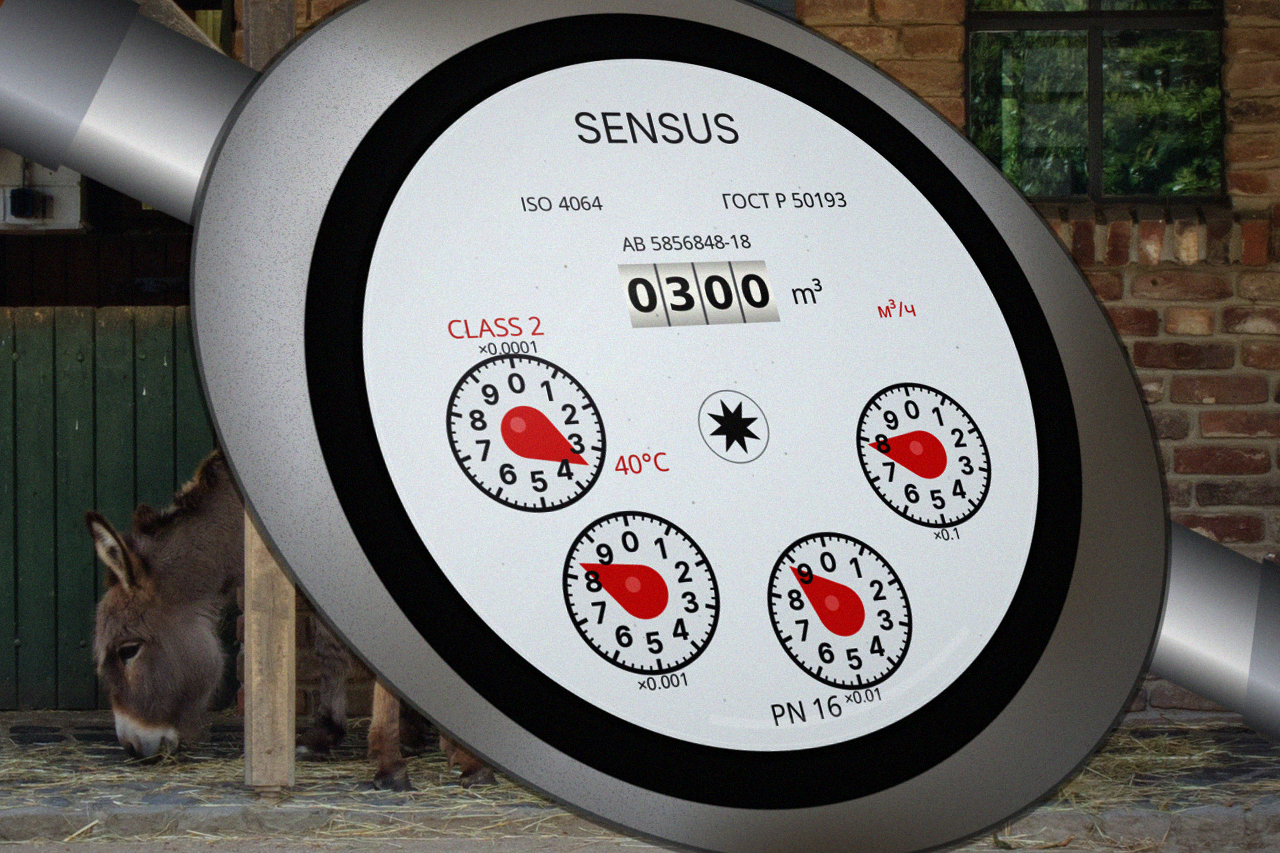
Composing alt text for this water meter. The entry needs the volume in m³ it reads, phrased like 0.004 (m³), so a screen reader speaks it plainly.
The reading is 300.7883 (m³)
